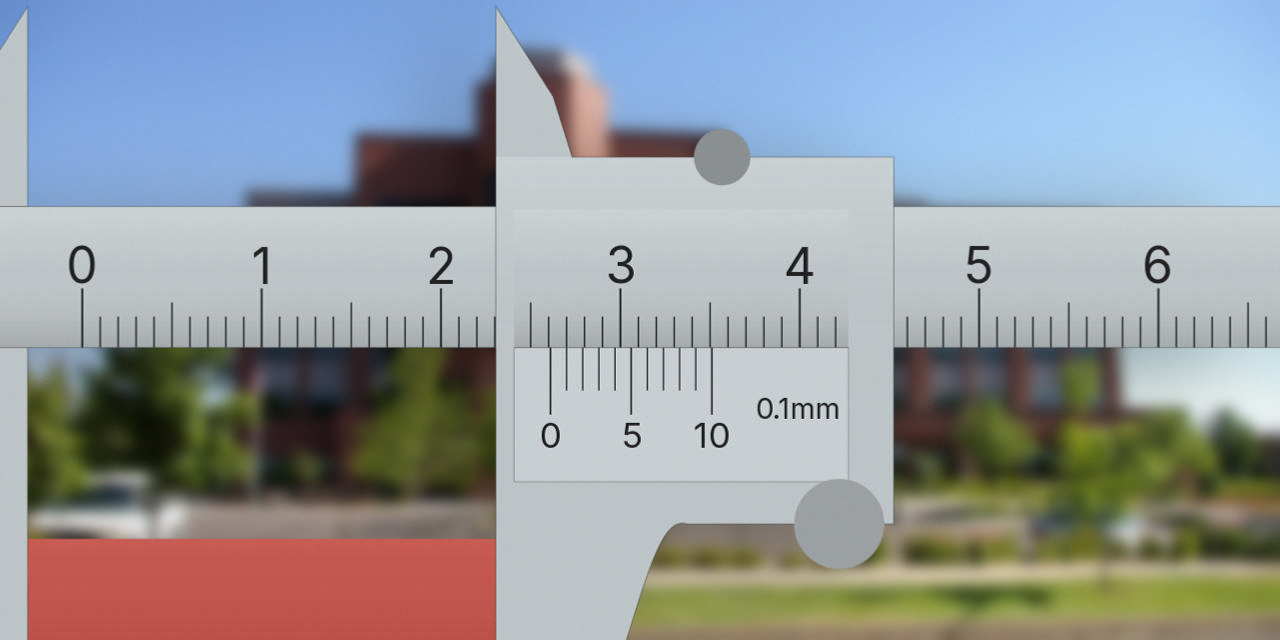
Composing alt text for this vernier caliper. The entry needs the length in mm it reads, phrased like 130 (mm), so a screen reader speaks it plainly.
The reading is 26.1 (mm)
